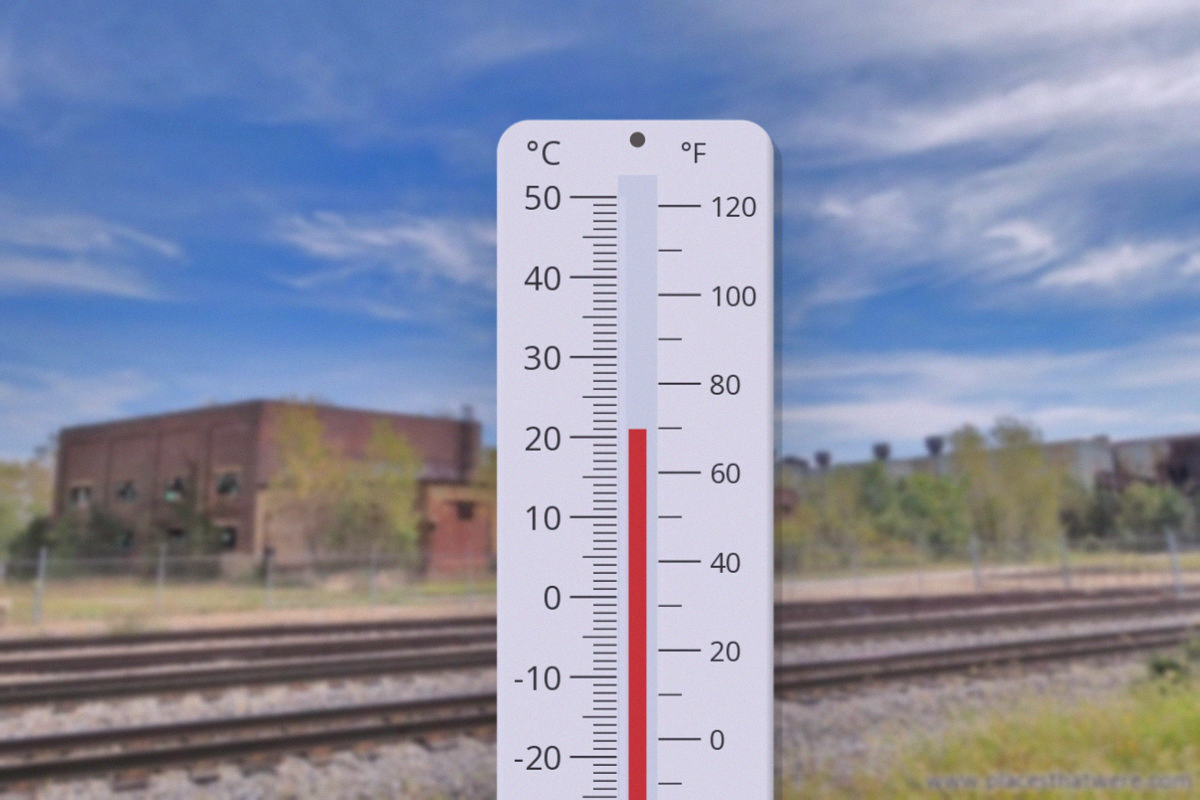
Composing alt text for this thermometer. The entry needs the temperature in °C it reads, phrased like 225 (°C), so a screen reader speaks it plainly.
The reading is 21 (°C)
